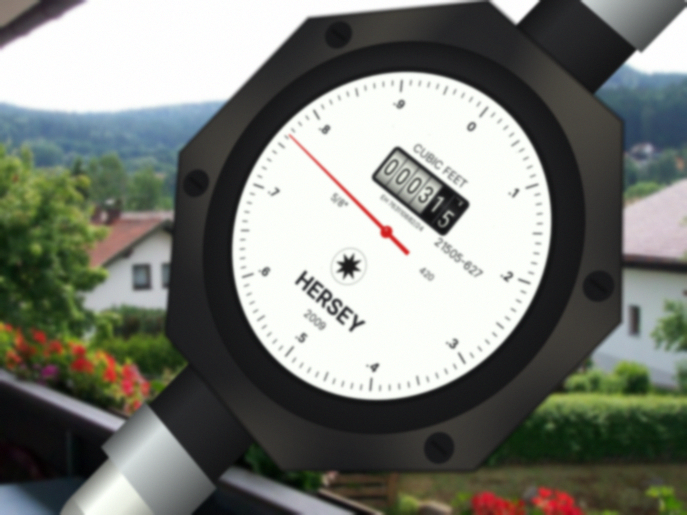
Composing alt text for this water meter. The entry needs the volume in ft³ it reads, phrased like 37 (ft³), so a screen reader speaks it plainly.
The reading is 314.76 (ft³)
